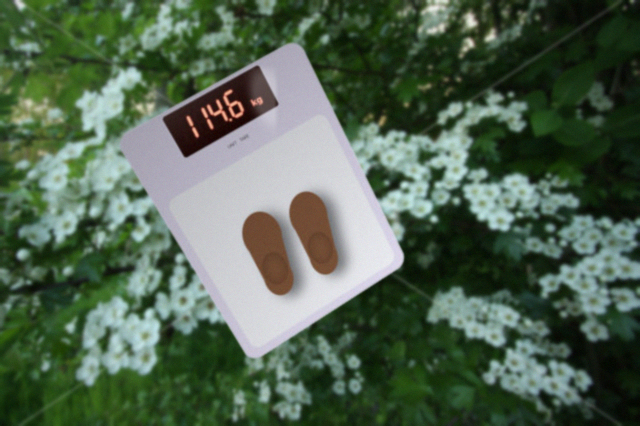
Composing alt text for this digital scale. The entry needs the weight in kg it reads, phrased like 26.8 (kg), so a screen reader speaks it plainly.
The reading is 114.6 (kg)
